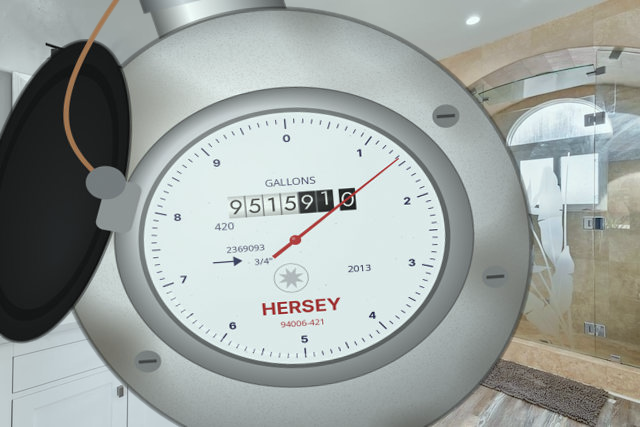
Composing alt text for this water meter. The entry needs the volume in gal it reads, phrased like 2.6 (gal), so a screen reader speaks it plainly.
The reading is 9515911.4 (gal)
